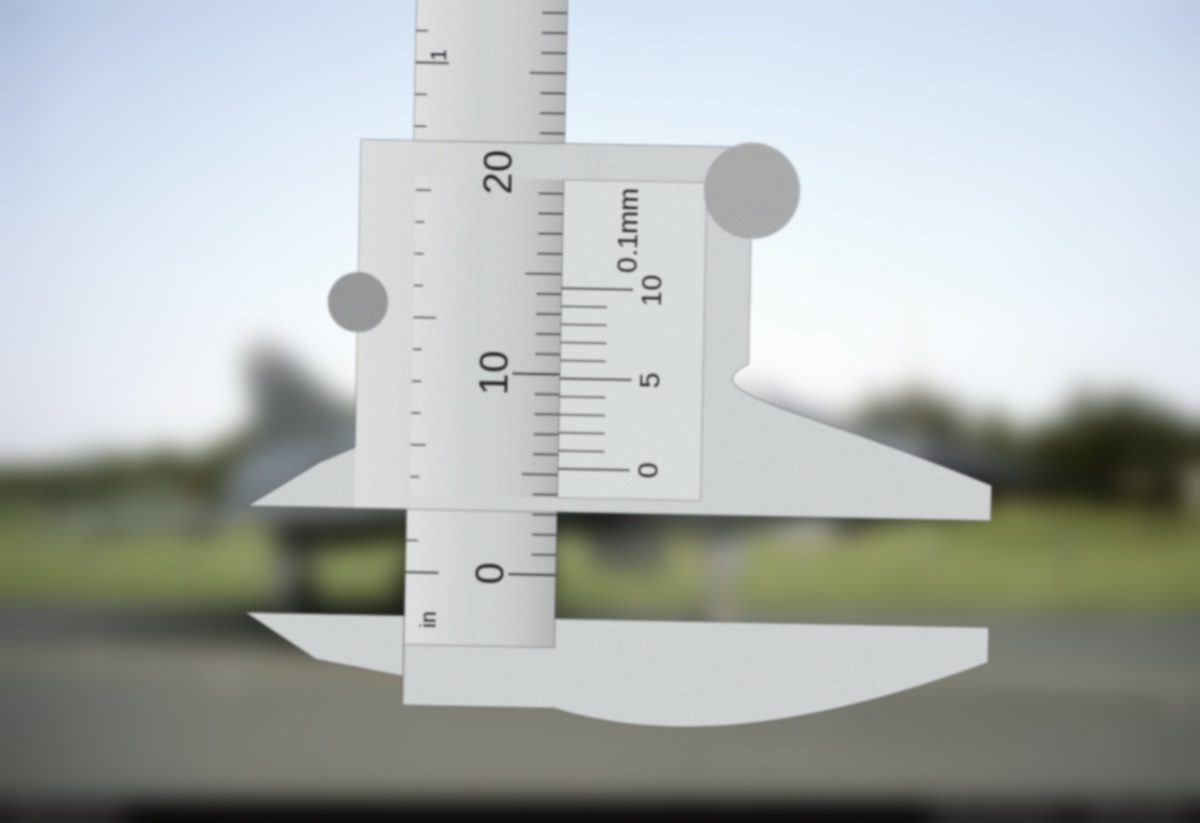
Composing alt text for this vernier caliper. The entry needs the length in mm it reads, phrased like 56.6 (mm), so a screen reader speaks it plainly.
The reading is 5.3 (mm)
